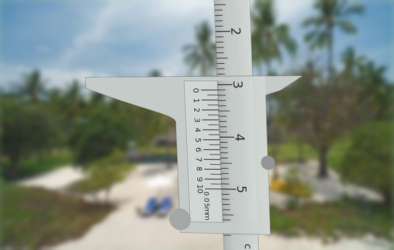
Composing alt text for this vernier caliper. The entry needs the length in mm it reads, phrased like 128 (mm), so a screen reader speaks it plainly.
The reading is 31.0 (mm)
